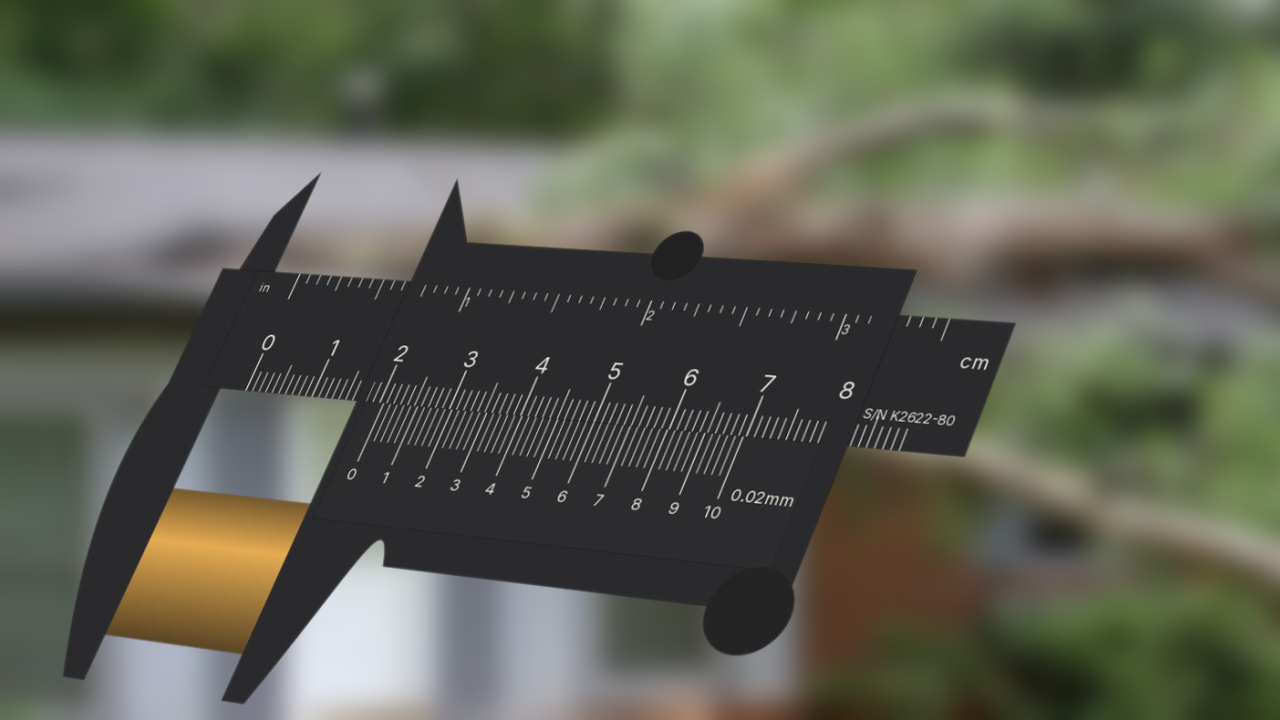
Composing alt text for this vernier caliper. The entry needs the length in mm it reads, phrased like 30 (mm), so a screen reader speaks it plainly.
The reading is 20.6 (mm)
